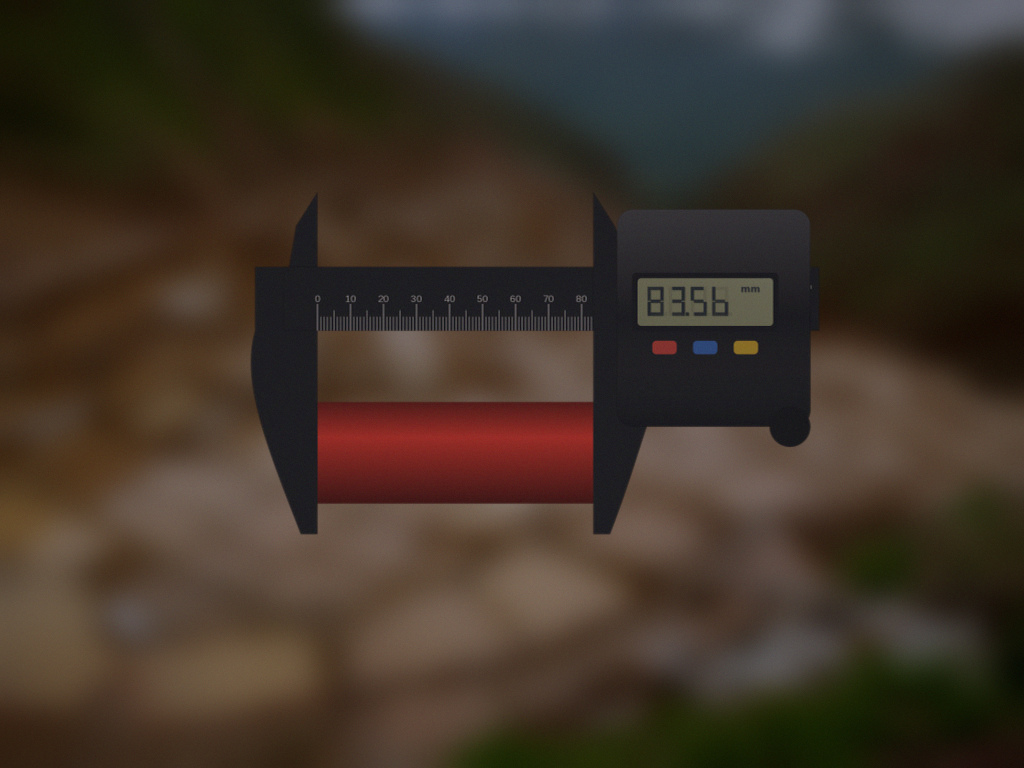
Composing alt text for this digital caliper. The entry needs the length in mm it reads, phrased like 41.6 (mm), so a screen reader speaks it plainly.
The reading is 83.56 (mm)
